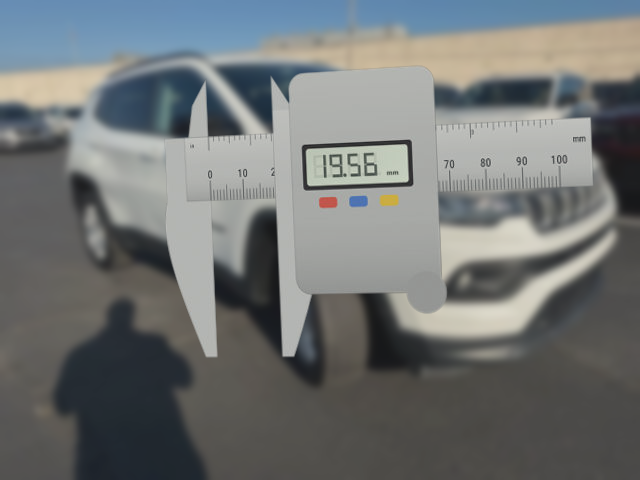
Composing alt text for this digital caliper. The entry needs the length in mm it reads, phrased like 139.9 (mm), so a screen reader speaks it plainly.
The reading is 19.56 (mm)
